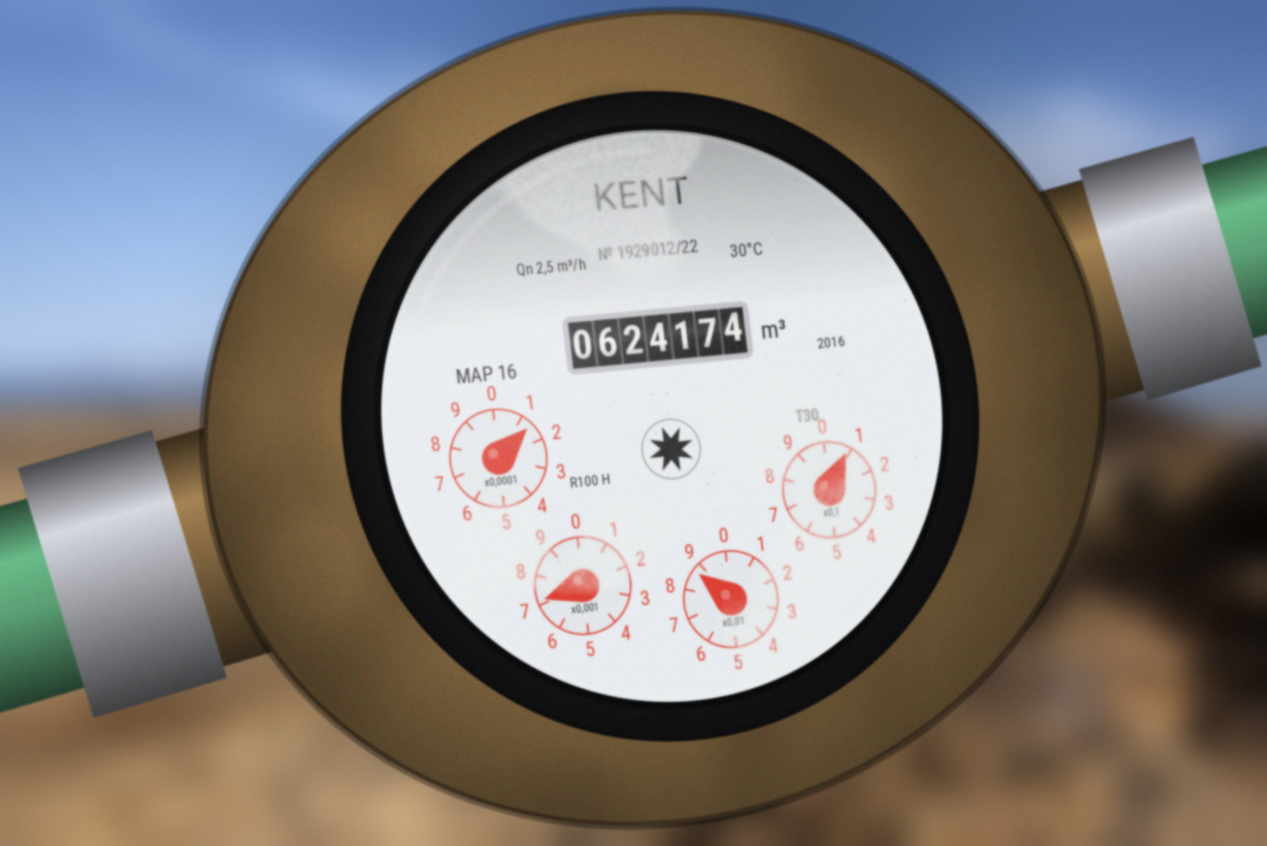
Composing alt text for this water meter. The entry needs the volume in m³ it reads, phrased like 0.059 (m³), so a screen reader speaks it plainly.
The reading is 624174.0871 (m³)
